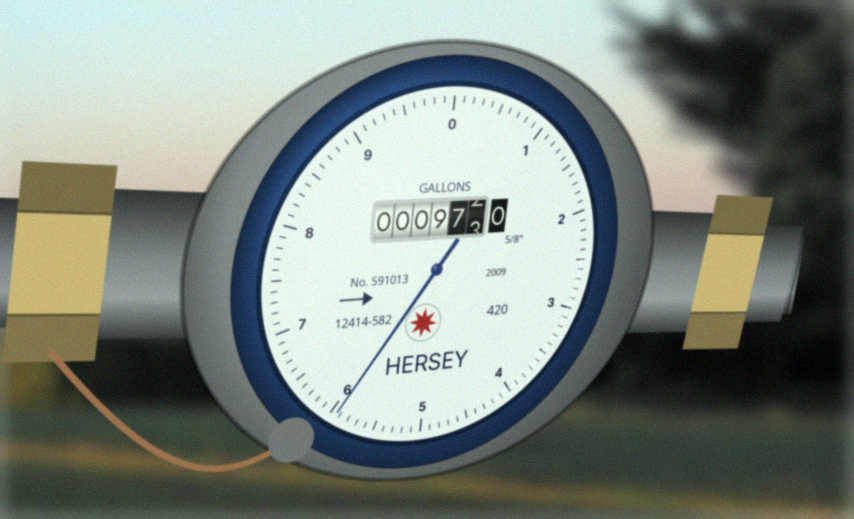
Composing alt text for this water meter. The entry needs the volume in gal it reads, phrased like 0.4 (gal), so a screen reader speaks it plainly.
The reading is 9725.9 (gal)
